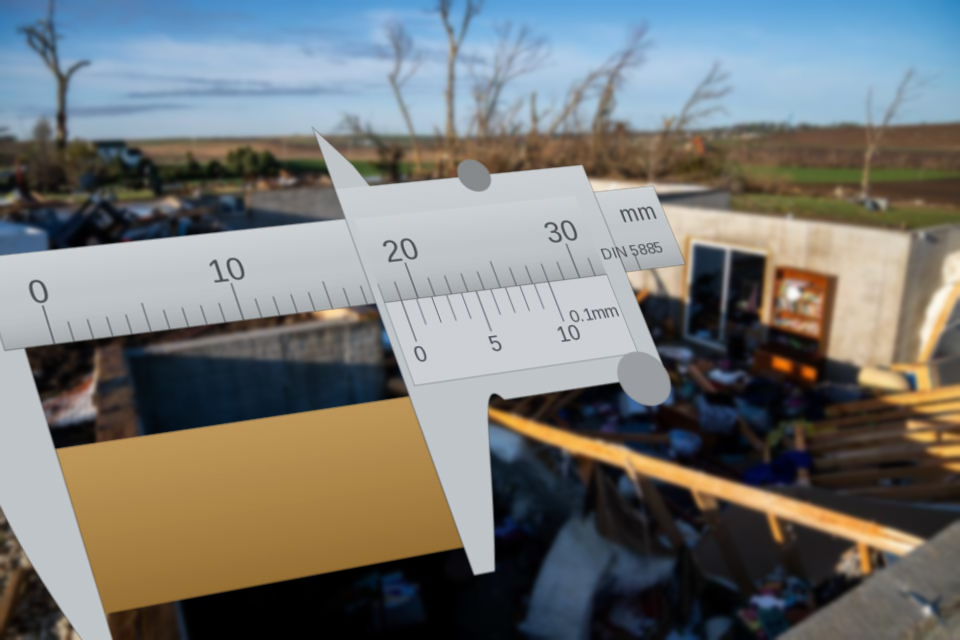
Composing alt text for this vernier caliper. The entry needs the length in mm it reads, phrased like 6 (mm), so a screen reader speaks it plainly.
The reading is 19.0 (mm)
